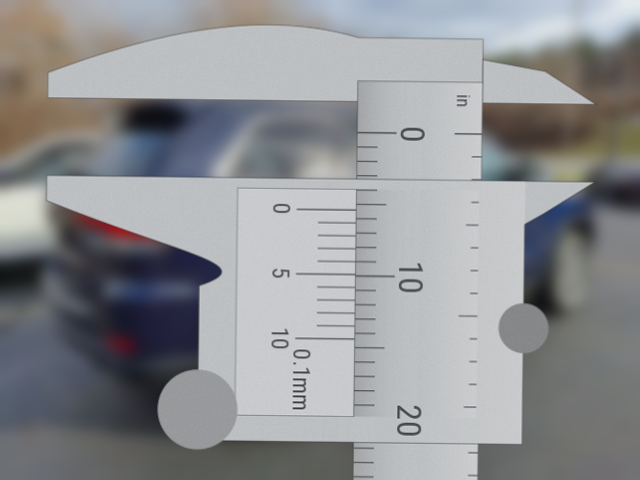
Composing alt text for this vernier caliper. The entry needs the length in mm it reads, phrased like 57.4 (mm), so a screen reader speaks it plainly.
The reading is 5.4 (mm)
